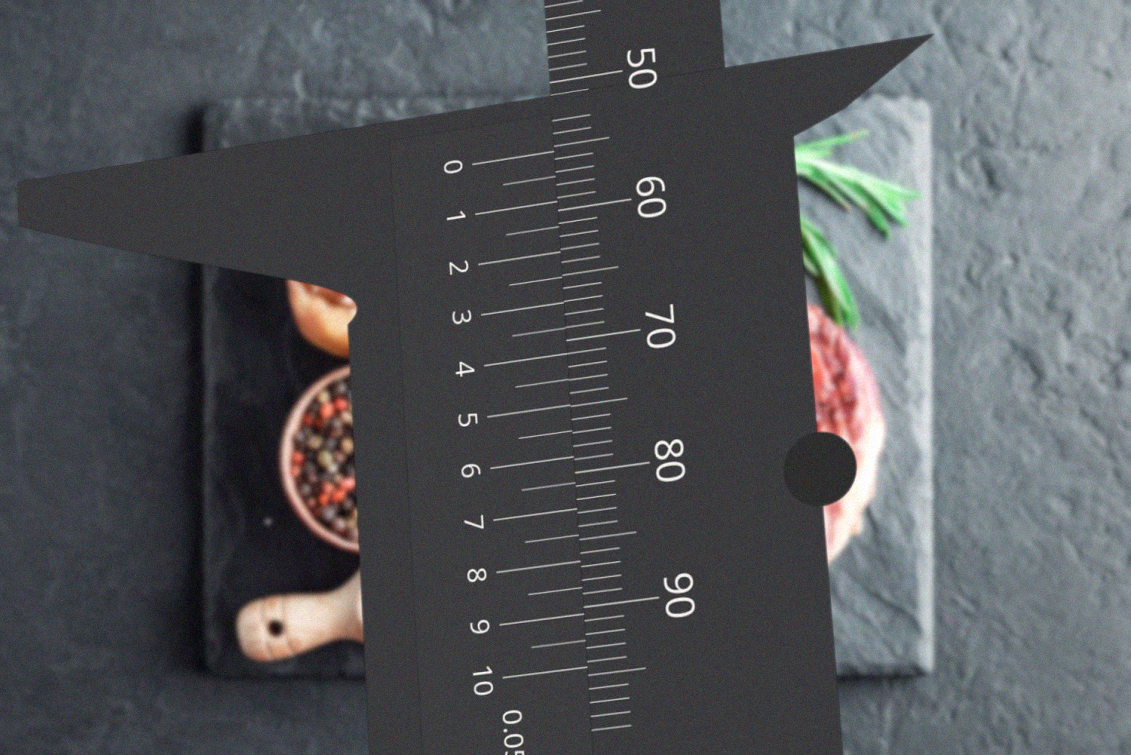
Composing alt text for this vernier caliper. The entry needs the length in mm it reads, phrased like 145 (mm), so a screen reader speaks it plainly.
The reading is 55.4 (mm)
